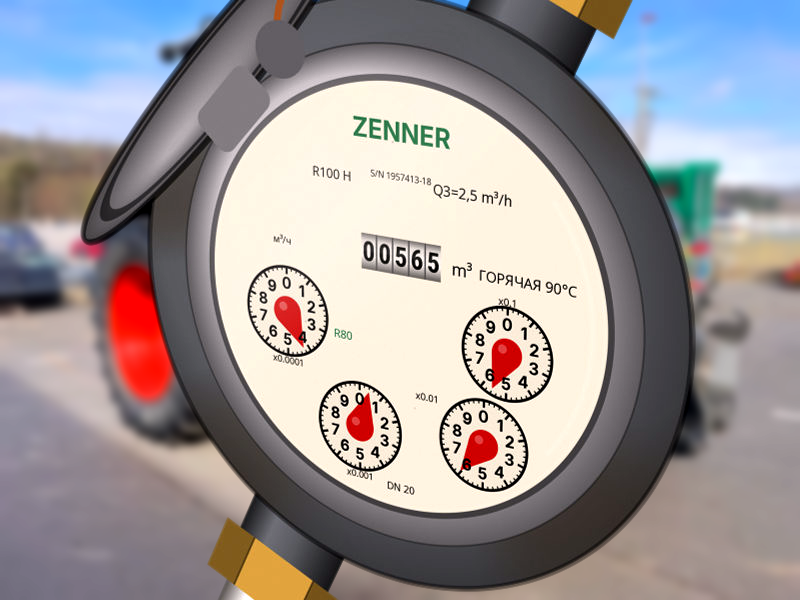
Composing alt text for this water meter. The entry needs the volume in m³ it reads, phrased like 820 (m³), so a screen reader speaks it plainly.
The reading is 565.5604 (m³)
